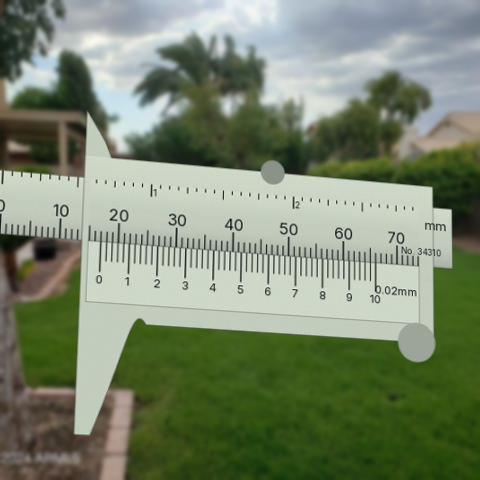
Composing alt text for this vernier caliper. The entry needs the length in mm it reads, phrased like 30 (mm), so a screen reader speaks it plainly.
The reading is 17.0 (mm)
